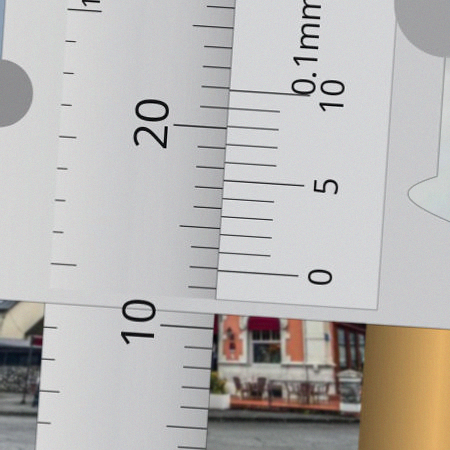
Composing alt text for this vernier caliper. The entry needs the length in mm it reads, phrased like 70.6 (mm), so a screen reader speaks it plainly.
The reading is 12.9 (mm)
